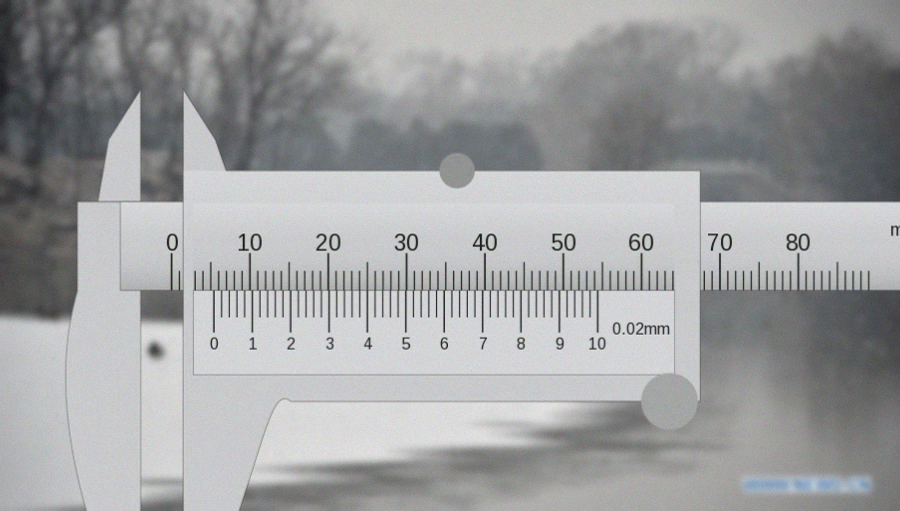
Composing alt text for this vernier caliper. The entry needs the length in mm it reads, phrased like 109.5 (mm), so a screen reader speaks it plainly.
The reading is 5.4 (mm)
